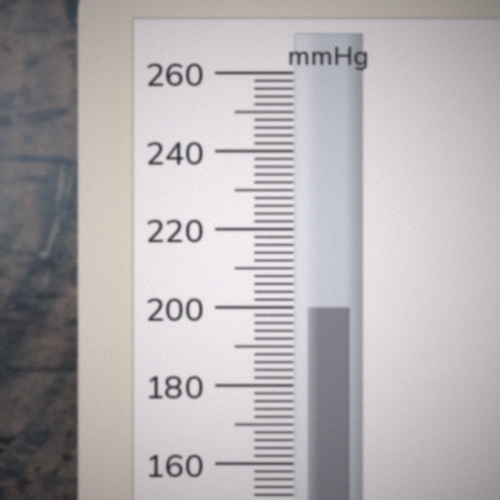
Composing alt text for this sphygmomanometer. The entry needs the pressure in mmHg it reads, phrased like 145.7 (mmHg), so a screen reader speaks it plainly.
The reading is 200 (mmHg)
